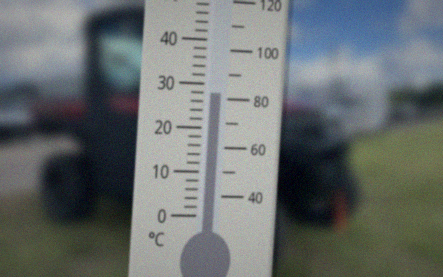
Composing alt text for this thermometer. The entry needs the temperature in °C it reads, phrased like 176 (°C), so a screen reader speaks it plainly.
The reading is 28 (°C)
